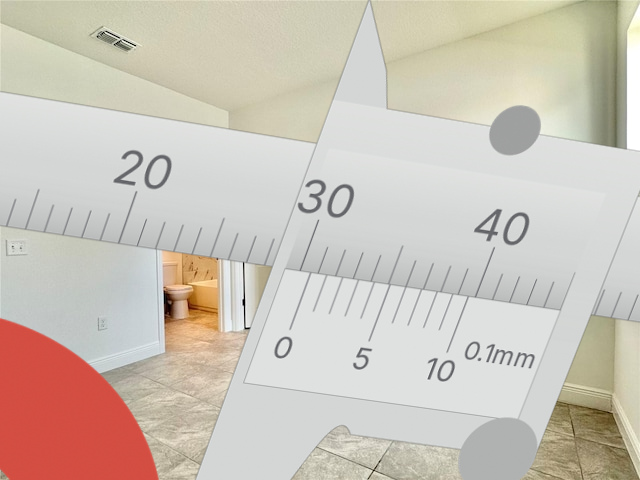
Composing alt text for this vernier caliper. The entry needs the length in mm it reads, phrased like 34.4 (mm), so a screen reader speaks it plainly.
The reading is 30.6 (mm)
